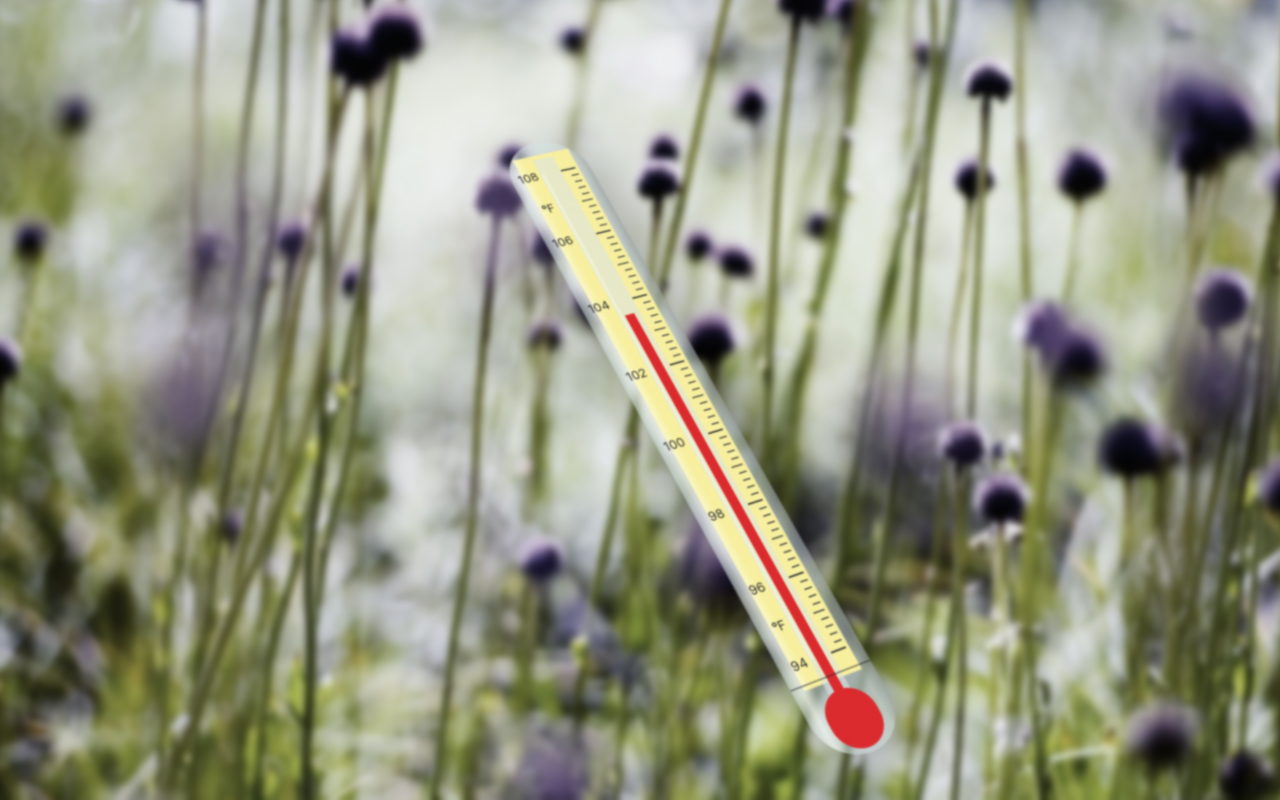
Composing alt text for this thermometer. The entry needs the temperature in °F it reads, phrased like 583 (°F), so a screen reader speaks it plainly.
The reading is 103.6 (°F)
